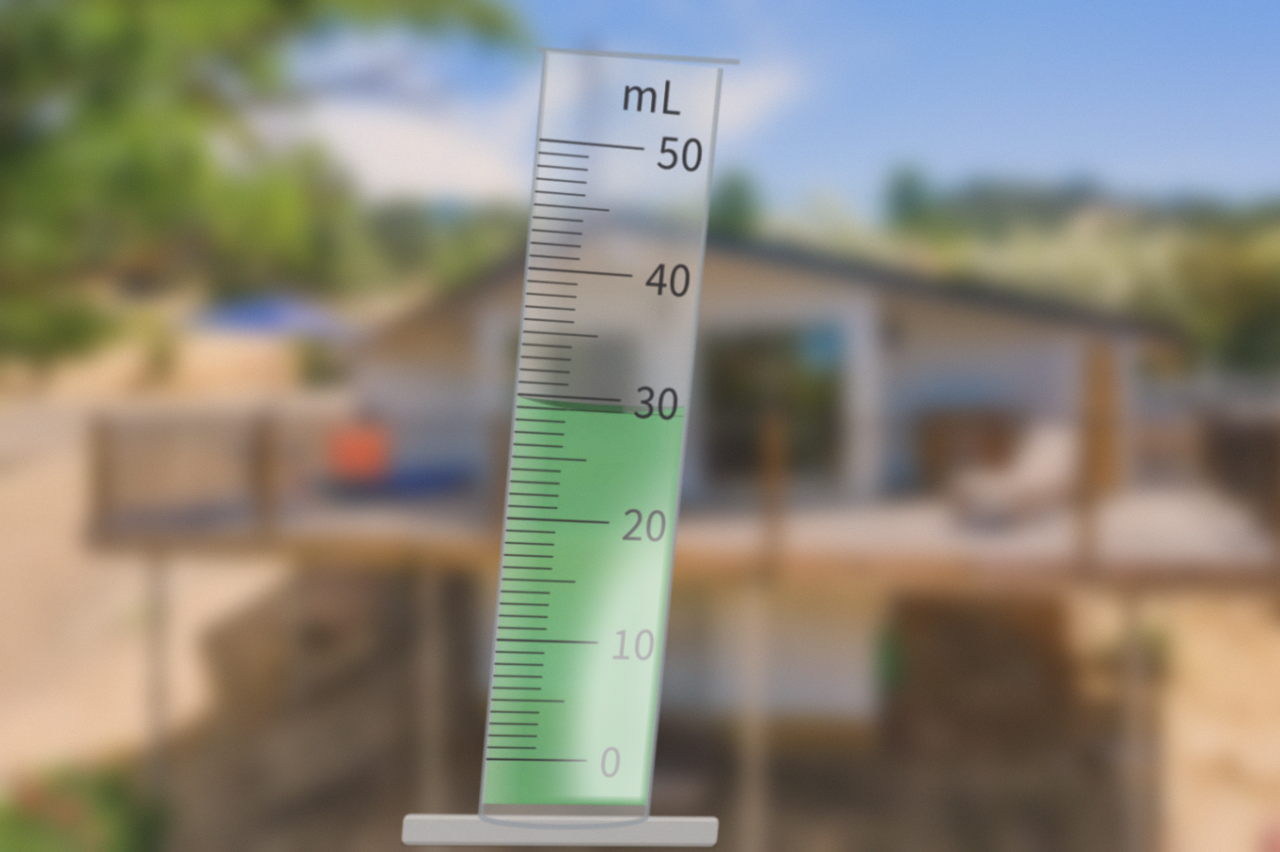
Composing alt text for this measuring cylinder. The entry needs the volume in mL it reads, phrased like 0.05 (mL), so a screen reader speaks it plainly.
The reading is 29 (mL)
